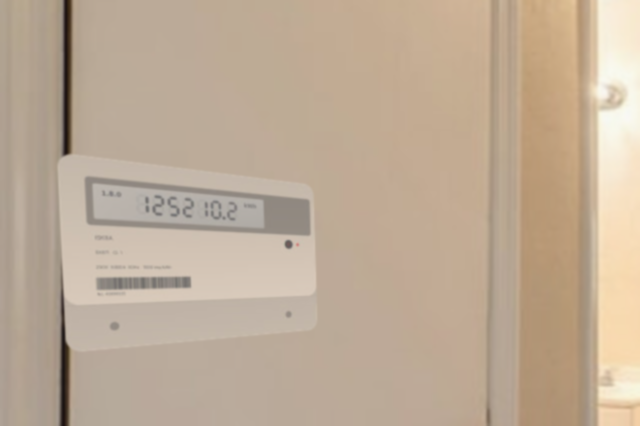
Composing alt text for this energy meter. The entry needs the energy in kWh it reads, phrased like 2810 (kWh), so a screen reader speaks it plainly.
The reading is 125210.2 (kWh)
